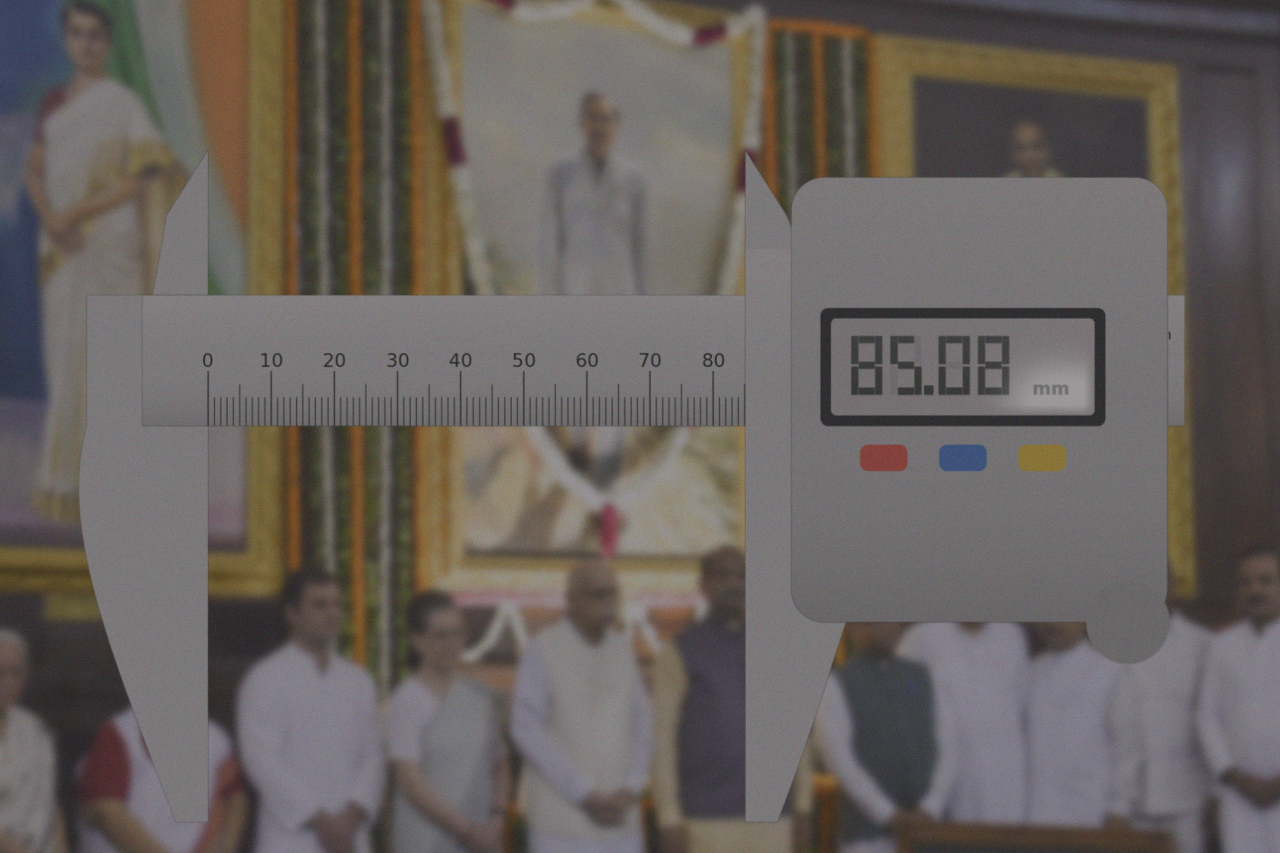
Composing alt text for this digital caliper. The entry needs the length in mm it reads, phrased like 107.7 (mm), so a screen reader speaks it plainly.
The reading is 85.08 (mm)
